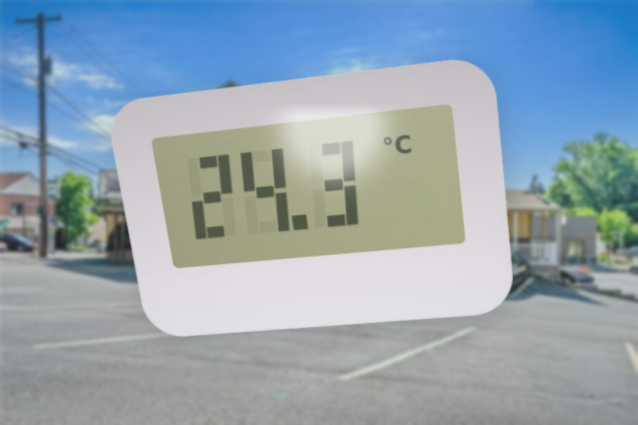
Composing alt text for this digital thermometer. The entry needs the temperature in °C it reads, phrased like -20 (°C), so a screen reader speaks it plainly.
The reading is 24.3 (°C)
